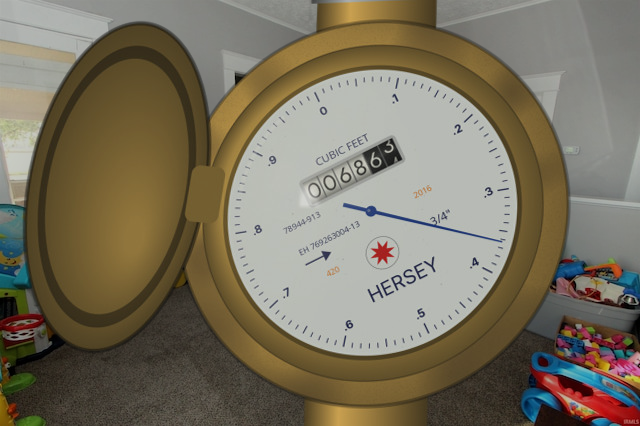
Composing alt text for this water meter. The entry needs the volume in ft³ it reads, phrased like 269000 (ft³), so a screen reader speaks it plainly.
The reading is 6863.36 (ft³)
